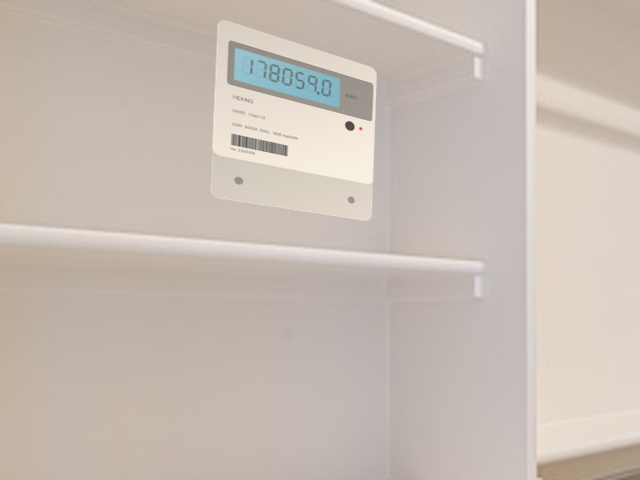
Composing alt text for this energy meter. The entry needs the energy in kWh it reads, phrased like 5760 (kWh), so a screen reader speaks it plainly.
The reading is 178059.0 (kWh)
